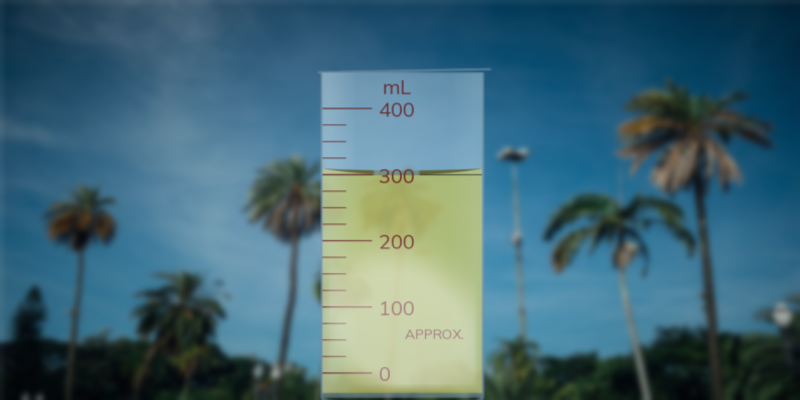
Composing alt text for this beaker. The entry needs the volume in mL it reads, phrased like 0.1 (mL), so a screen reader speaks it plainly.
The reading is 300 (mL)
